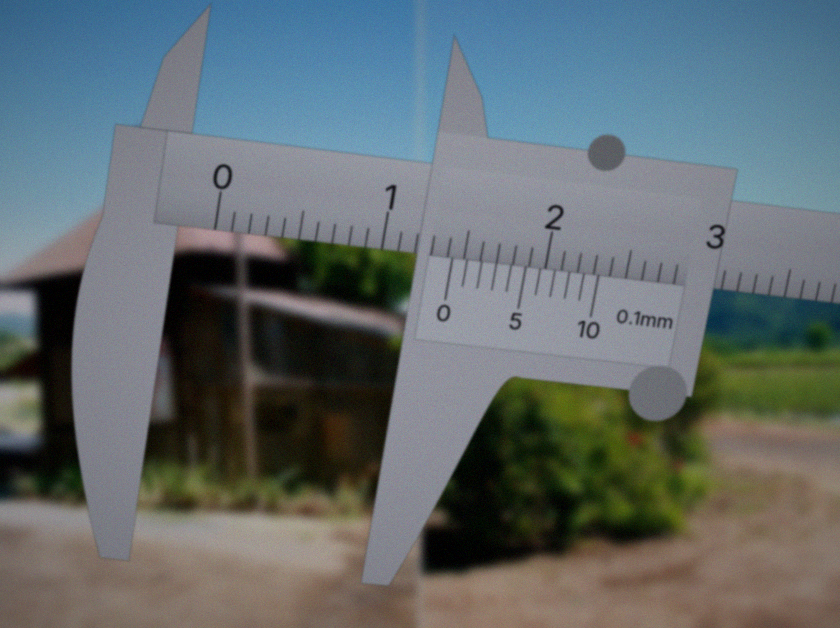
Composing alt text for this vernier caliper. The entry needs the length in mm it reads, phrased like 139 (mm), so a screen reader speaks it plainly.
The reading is 14.3 (mm)
